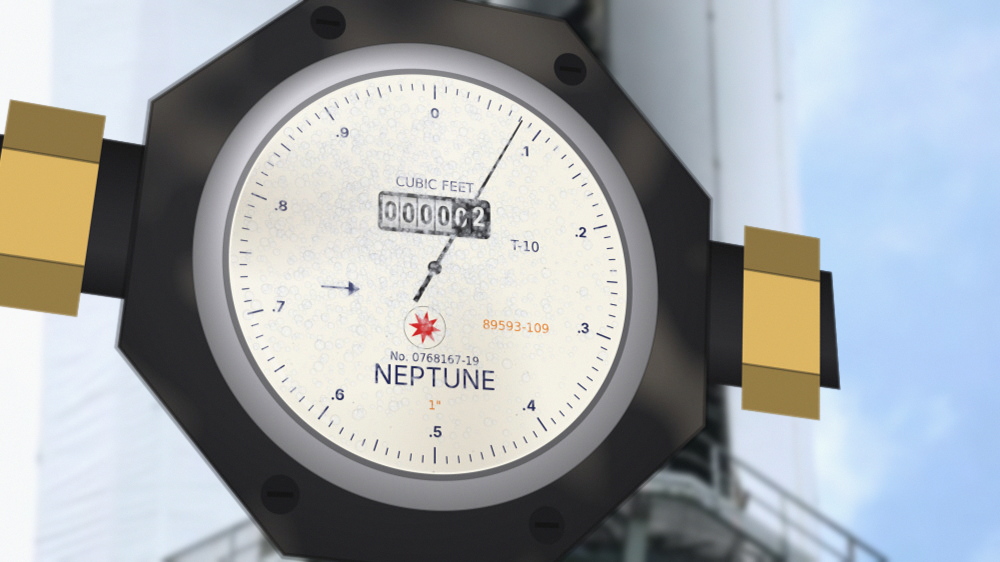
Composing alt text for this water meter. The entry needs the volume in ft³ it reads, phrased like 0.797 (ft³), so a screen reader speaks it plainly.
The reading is 2.08 (ft³)
